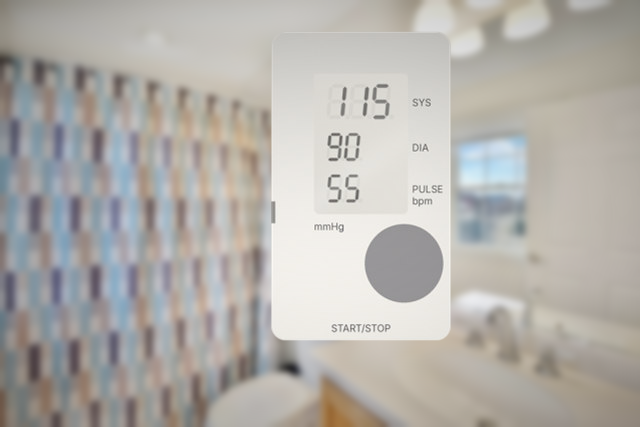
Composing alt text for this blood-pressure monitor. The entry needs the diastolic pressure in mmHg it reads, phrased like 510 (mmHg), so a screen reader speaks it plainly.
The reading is 90 (mmHg)
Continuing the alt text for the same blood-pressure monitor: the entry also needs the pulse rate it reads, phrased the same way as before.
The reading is 55 (bpm)
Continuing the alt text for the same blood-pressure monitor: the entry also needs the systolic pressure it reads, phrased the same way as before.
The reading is 115 (mmHg)
